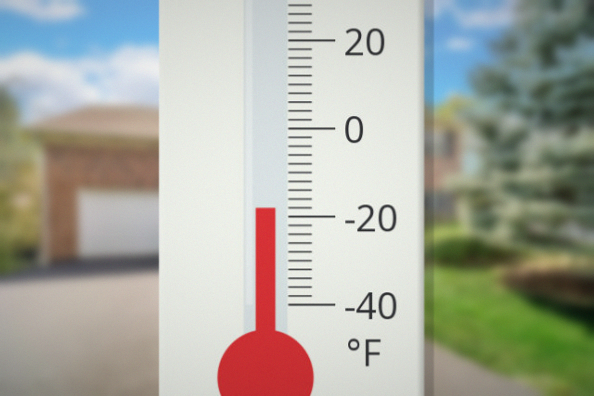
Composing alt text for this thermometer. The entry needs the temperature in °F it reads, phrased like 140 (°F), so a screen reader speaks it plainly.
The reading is -18 (°F)
